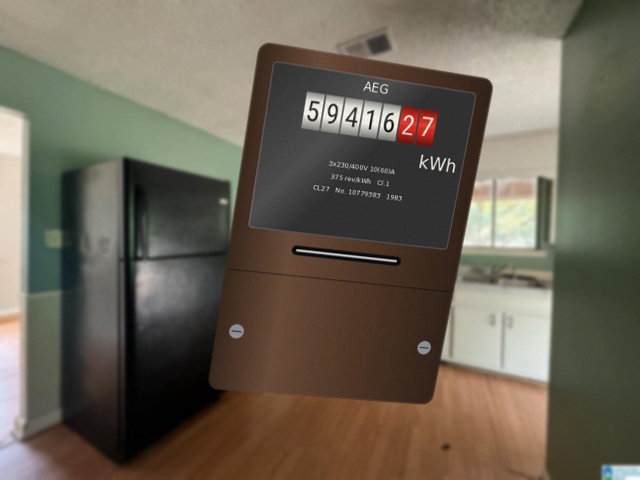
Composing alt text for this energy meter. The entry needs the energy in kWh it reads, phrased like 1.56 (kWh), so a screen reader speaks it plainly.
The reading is 59416.27 (kWh)
